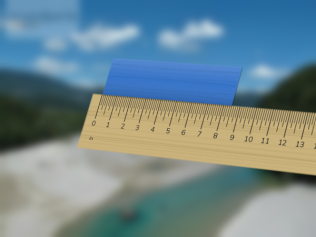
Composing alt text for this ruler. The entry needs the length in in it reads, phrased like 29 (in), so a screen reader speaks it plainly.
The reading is 8.5 (in)
